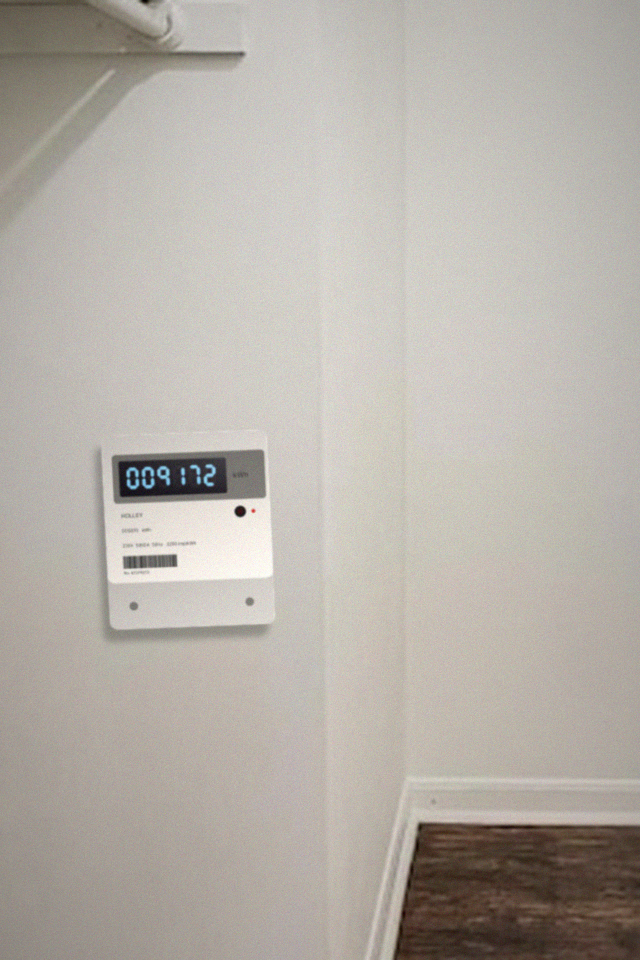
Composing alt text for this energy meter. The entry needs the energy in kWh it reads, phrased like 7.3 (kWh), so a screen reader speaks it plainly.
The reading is 9172 (kWh)
